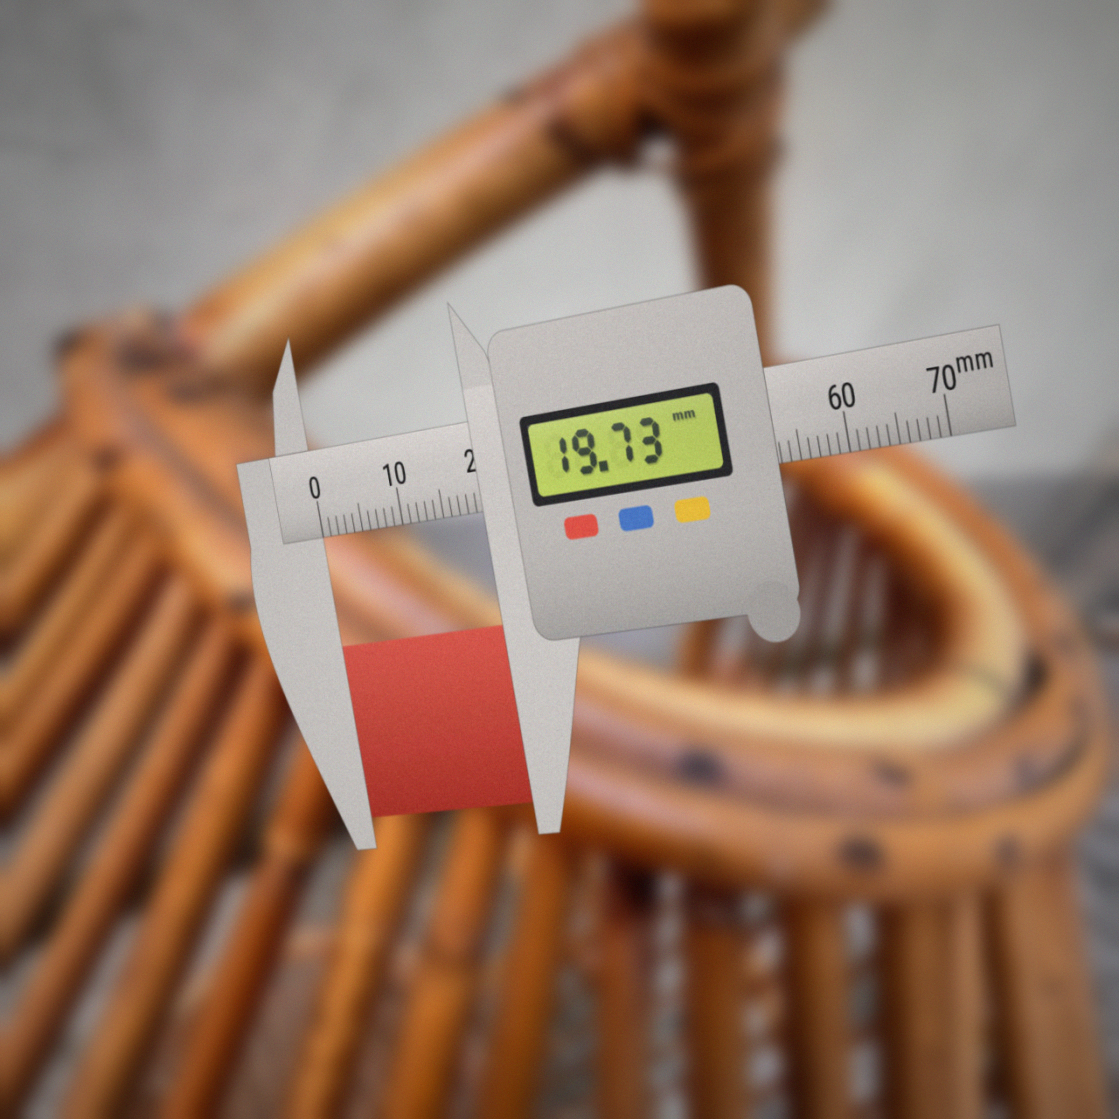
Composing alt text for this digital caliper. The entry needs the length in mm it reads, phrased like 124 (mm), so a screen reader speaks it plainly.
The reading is 19.73 (mm)
